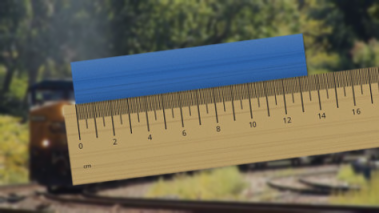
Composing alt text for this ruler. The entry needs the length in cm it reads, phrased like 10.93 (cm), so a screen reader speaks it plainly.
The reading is 13.5 (cm)
